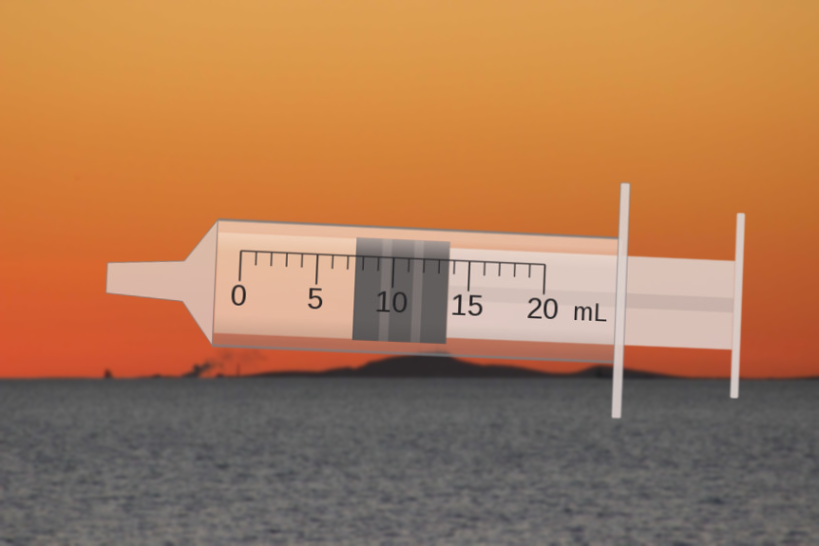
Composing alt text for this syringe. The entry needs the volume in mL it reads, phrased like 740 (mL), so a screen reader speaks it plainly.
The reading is 7.5 (mL)
